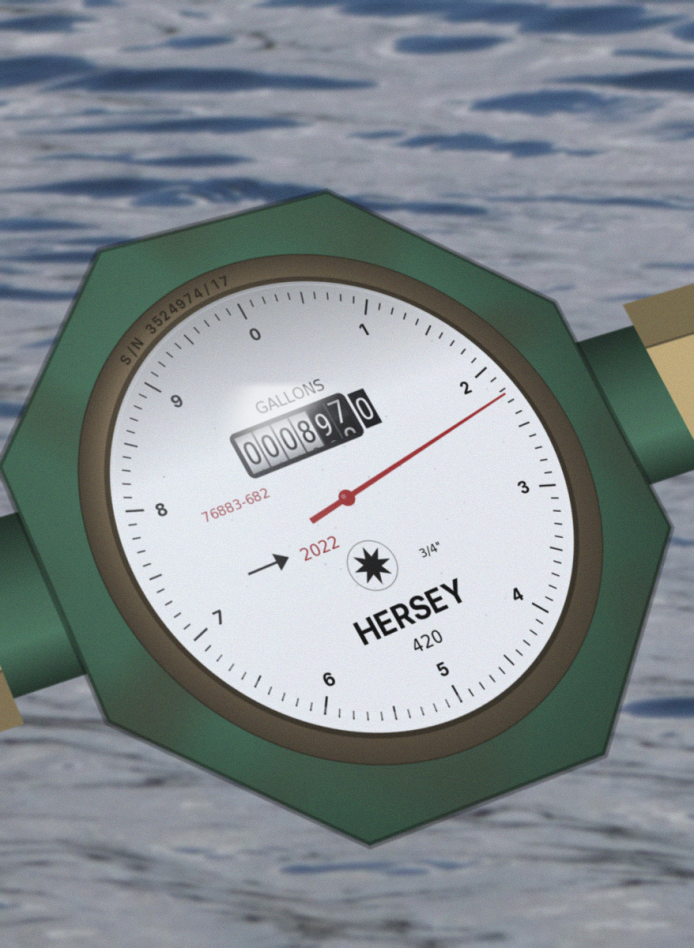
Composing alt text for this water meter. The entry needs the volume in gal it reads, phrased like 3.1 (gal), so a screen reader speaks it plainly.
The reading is 8972.2 (gal)
